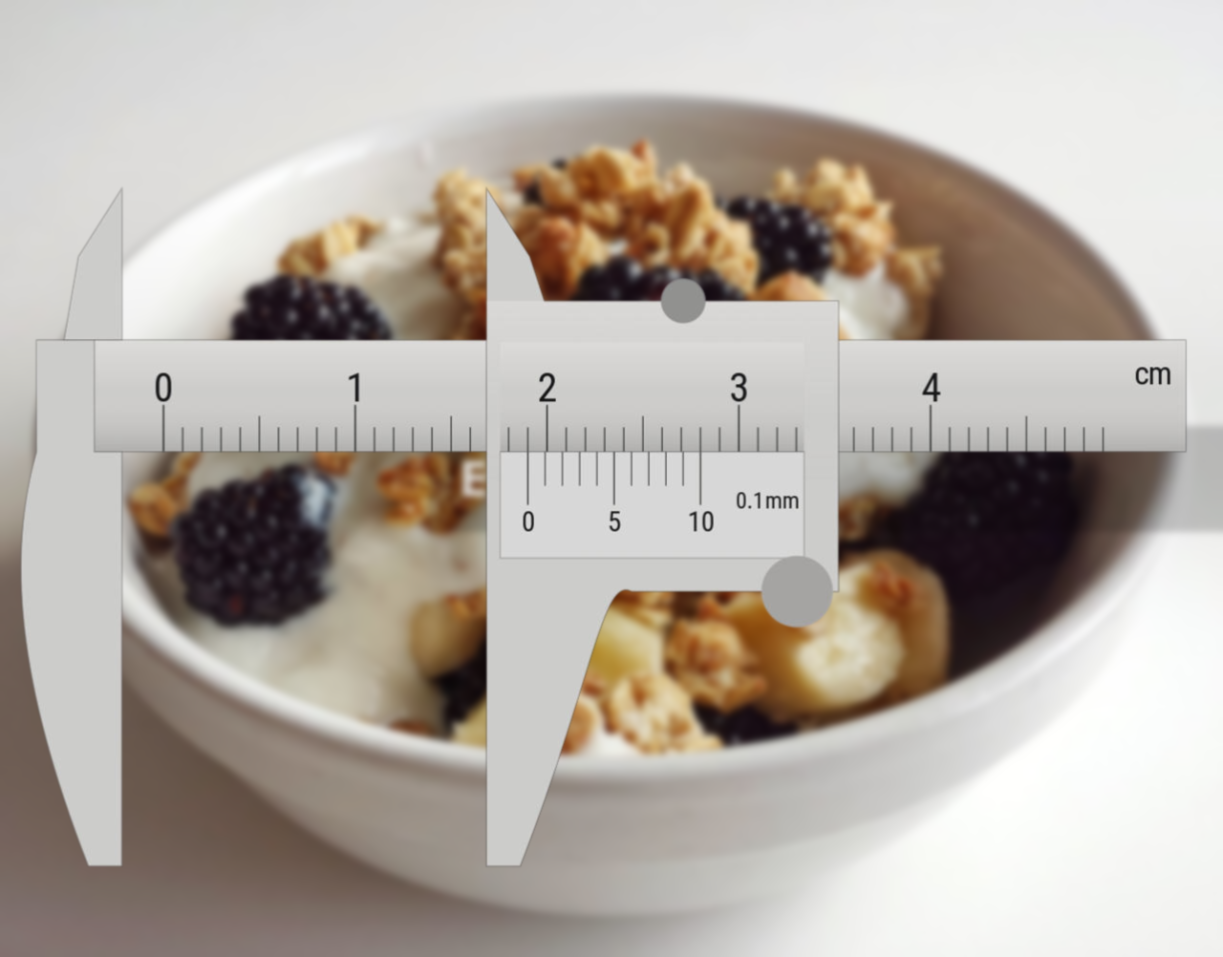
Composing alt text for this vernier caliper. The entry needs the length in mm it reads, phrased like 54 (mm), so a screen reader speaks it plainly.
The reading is 19.0 (mm)
